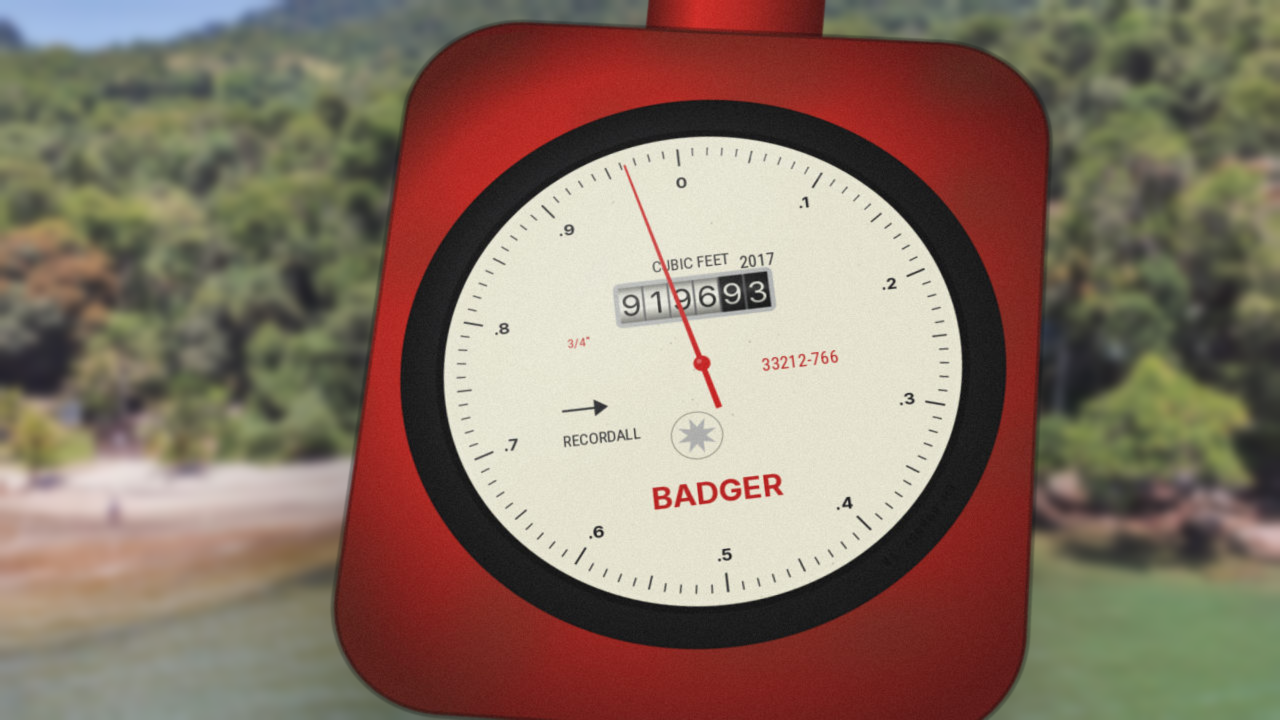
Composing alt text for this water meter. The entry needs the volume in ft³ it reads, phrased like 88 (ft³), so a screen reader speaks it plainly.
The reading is 919692.96 (ft³)
